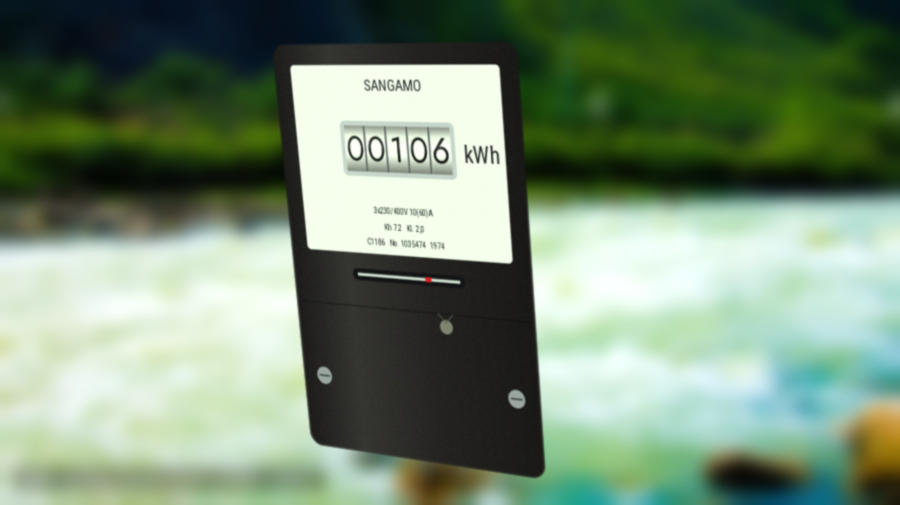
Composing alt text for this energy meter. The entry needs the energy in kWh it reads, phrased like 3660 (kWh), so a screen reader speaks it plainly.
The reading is 106 (kWh)
